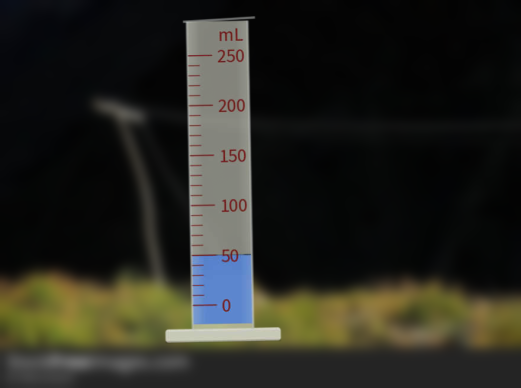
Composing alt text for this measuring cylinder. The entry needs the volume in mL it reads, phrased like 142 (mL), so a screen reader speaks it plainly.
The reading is 50 (mL)
